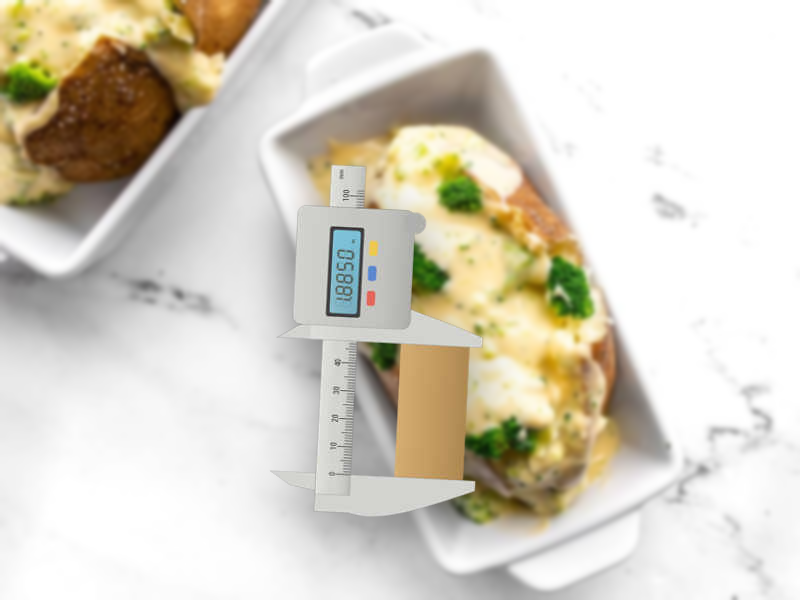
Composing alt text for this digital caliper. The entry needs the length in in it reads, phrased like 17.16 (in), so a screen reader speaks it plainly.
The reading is 1.8850 (in)
